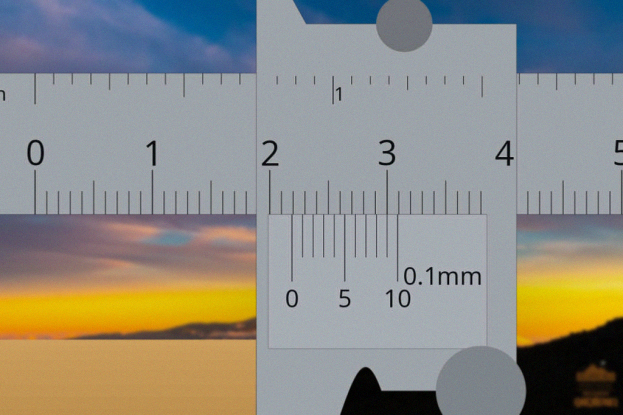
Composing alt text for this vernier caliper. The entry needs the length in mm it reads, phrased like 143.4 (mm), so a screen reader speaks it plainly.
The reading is 21.9 (mm)
